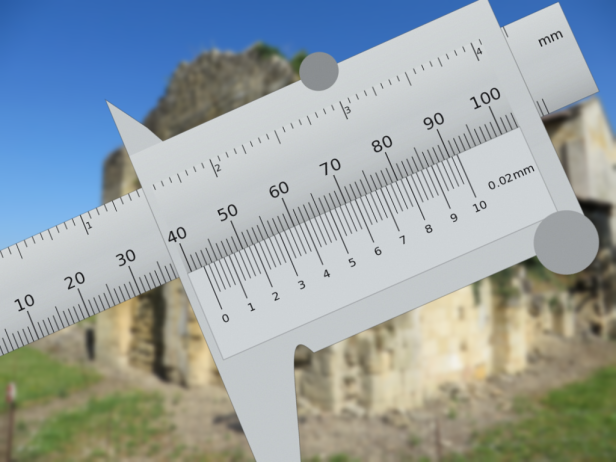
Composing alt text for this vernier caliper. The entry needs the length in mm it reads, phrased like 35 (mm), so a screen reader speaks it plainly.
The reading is 42.4 (mm)
